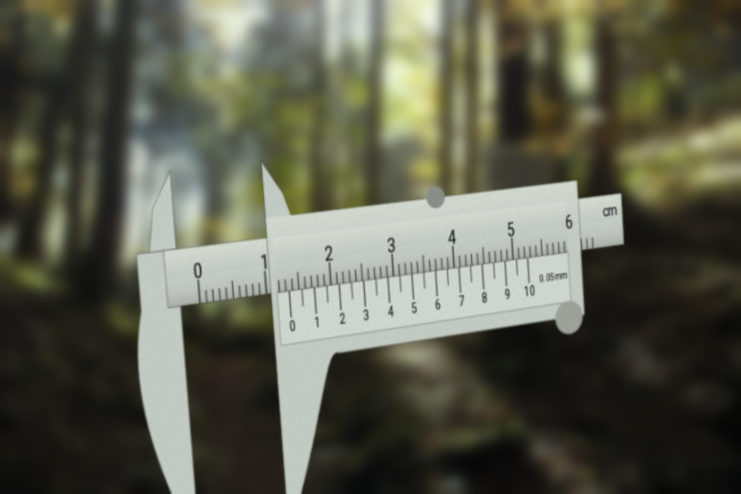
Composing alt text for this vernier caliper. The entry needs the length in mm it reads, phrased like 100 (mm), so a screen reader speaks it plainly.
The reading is 13.5 (mm)
